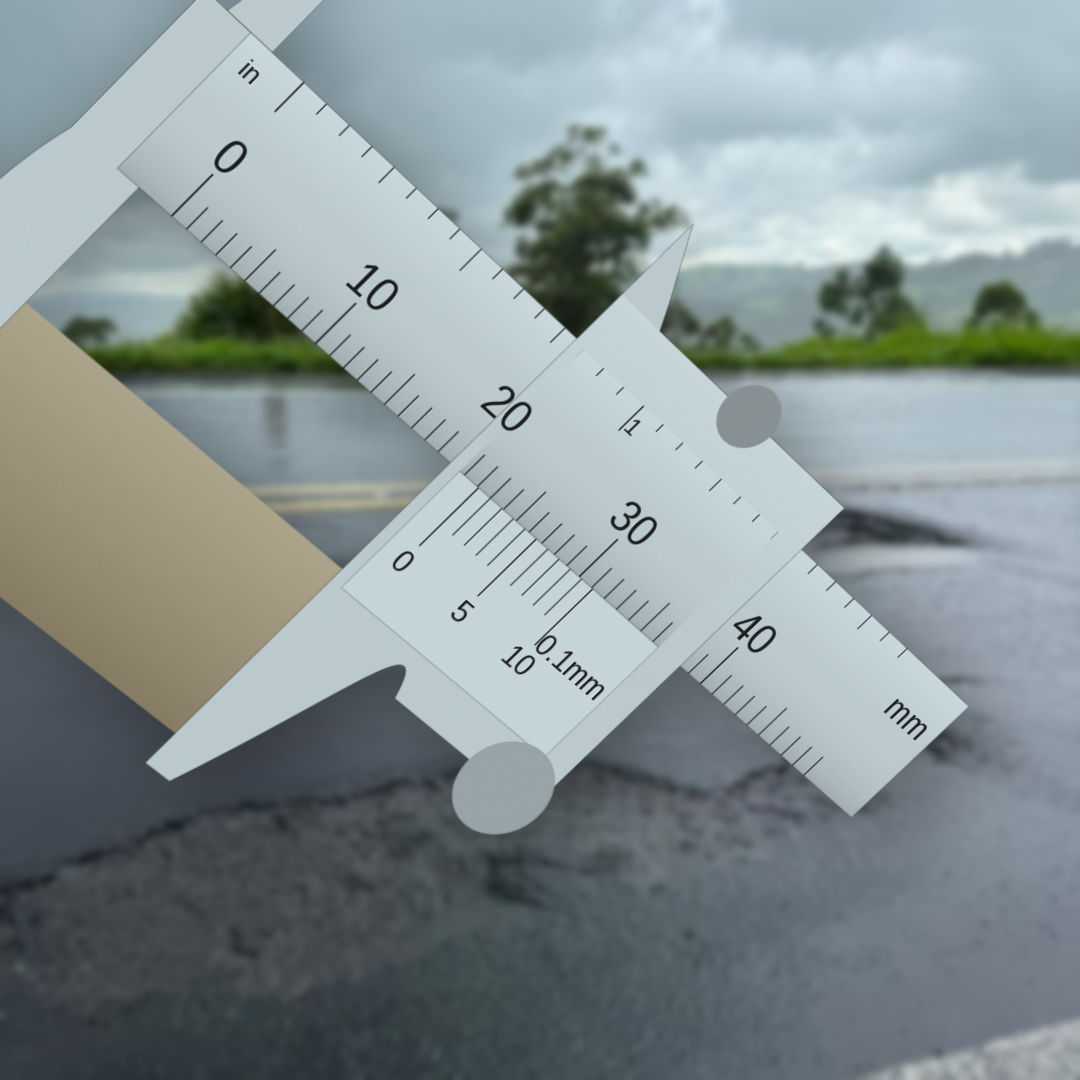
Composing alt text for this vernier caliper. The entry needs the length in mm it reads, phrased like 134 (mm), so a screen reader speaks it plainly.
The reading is 22.1 (mm)
